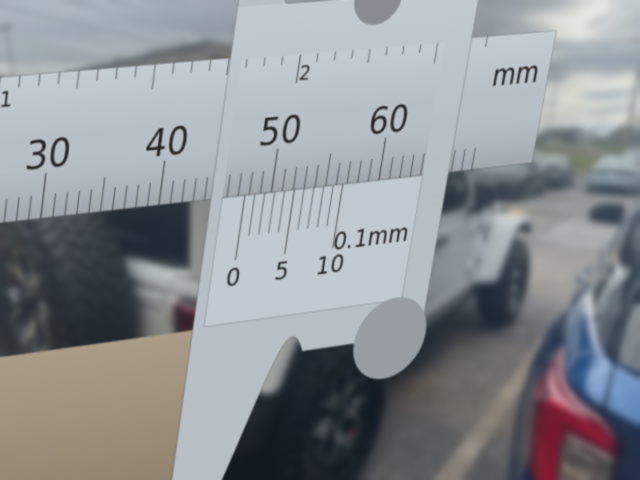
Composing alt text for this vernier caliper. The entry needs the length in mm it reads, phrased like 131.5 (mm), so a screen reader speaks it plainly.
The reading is 47.6 (mm)
